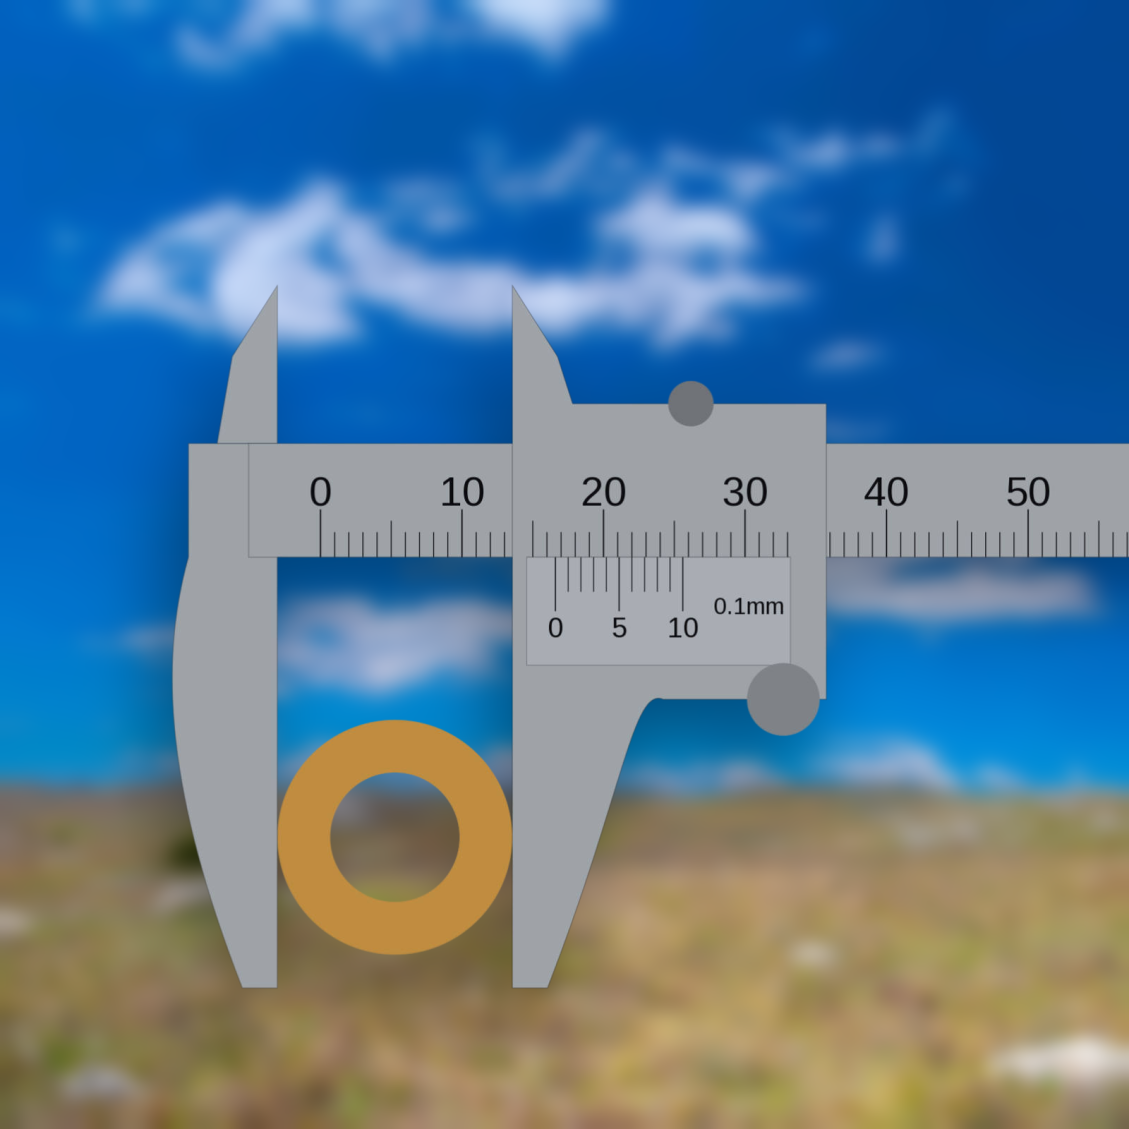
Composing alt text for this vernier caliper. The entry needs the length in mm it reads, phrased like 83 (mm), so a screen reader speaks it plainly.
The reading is 16.6 (mm)
